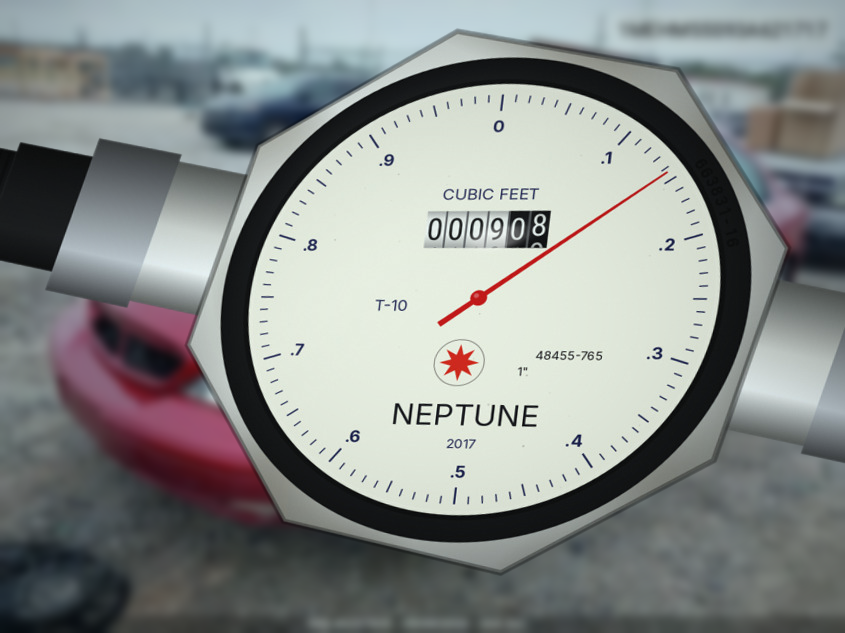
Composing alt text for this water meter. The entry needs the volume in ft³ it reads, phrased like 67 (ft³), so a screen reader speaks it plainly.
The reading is 908.14 (ft³)
